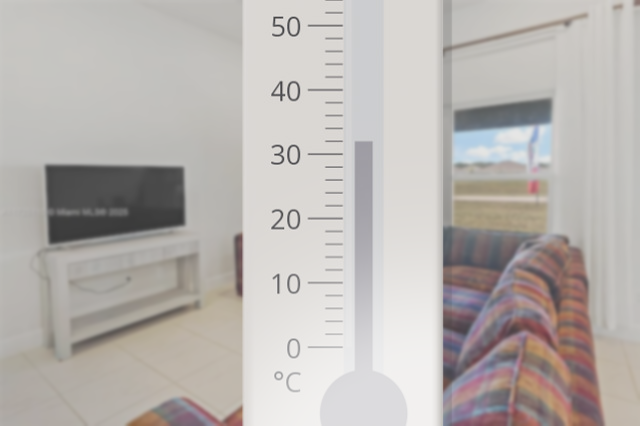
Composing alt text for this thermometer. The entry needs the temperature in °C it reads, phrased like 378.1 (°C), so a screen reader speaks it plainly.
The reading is 32 (°C)
